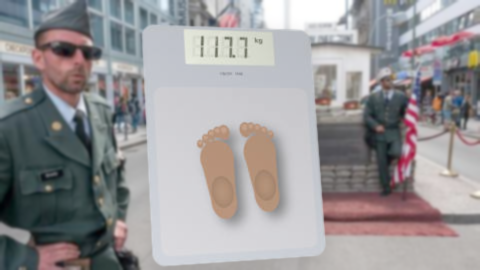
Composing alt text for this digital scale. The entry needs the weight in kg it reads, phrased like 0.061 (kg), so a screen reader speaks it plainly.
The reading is 117.7 (kg)
